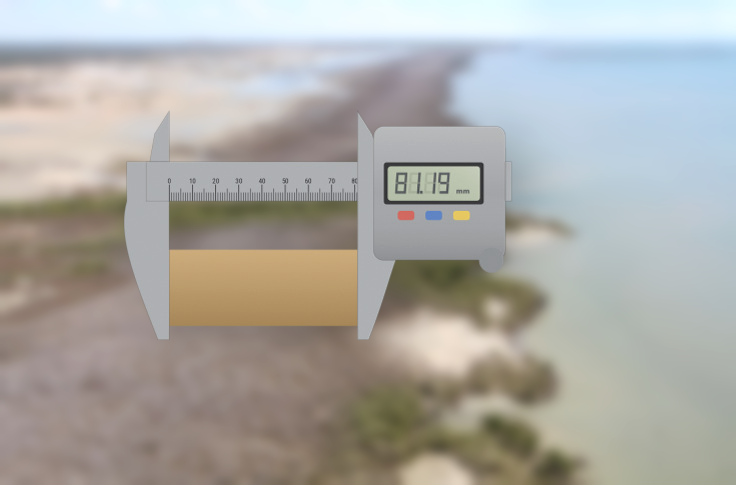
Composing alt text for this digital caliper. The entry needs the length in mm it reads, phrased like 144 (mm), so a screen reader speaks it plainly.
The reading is 81.19 (mm)
